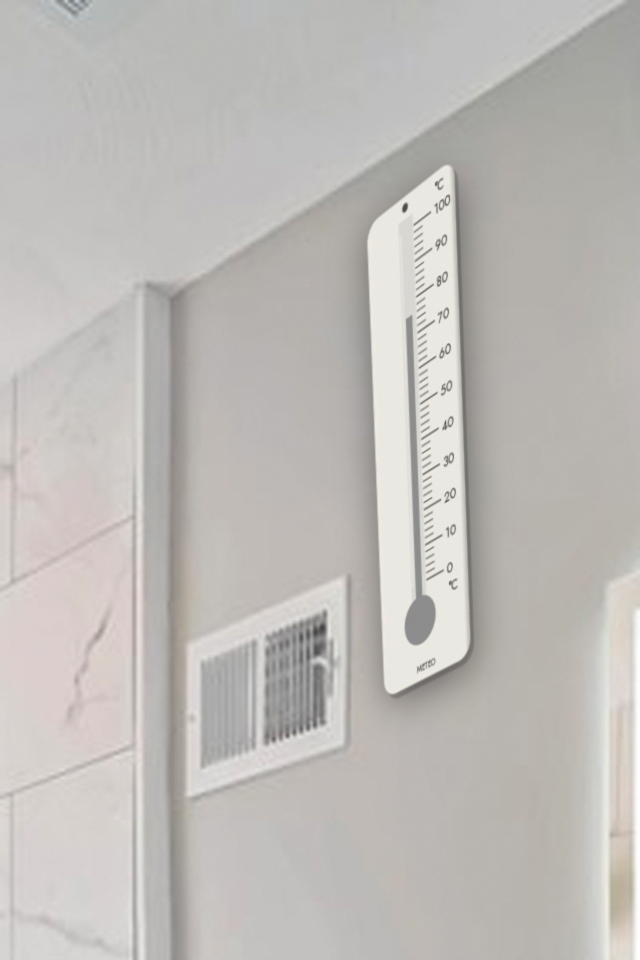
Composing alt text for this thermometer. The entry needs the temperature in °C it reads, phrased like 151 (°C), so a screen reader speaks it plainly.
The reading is 76 (°C)
